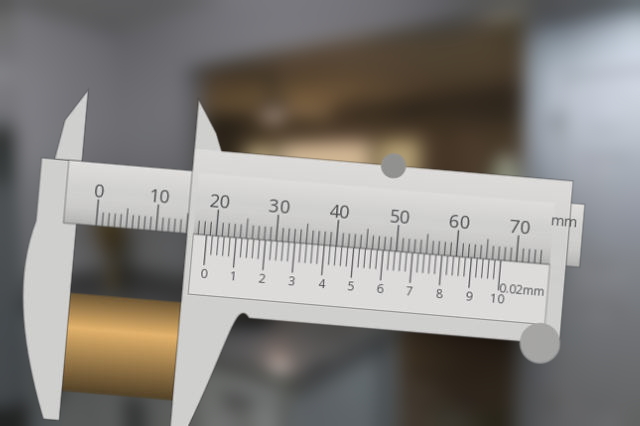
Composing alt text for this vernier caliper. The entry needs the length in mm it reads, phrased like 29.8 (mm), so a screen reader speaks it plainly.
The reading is 18.4 (mm)
